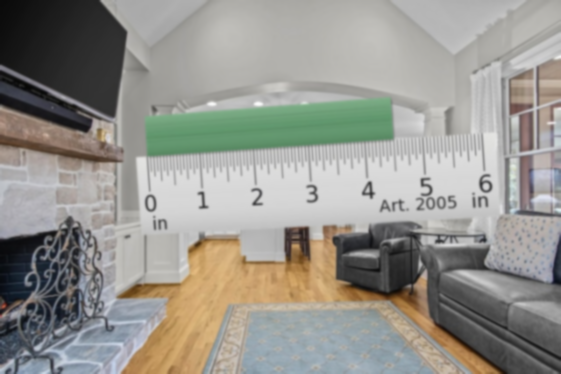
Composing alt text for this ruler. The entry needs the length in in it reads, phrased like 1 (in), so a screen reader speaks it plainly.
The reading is 4.5 (in)
